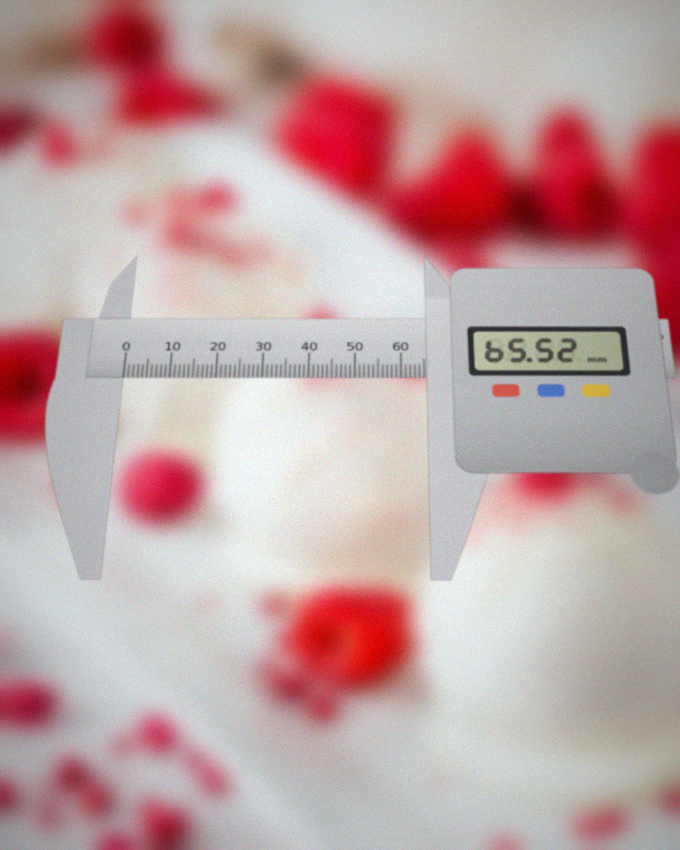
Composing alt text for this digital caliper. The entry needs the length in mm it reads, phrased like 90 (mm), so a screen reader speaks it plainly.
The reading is 65.52 (mm)
